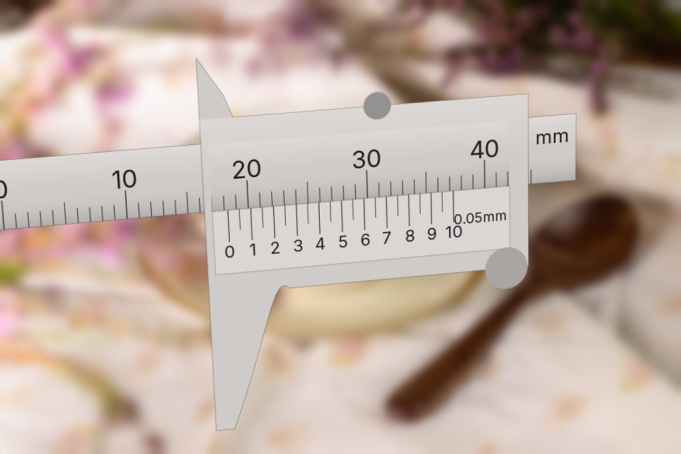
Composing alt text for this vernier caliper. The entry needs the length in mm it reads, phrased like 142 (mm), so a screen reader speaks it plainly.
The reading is 18.3 (mm)
